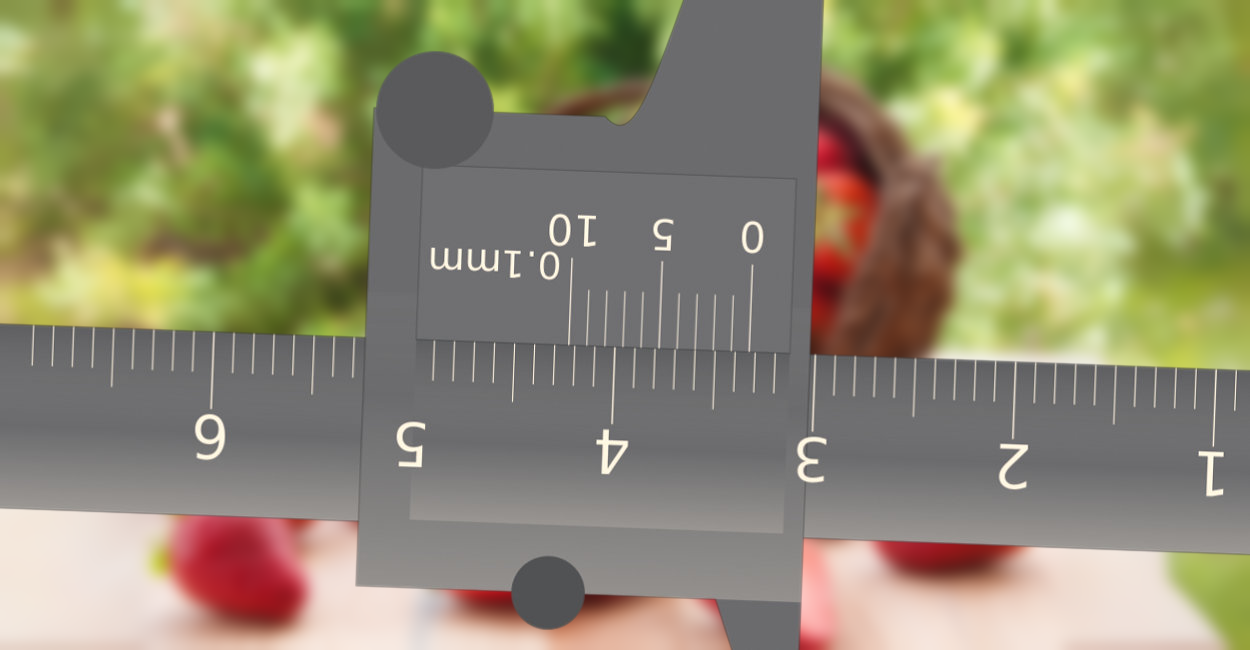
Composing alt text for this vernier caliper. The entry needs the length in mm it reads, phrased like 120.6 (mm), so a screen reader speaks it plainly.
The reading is 33.3 (mm)
